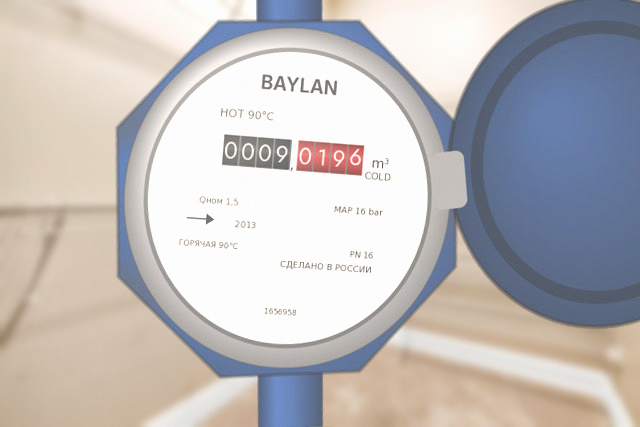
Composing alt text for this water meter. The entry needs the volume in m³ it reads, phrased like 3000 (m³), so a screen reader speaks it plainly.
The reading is 9.0196 (m³)
